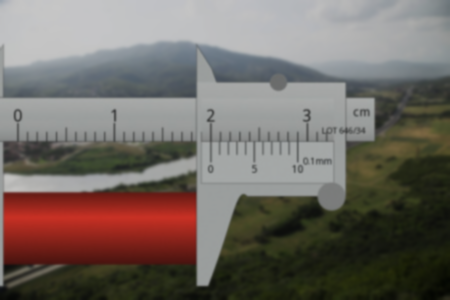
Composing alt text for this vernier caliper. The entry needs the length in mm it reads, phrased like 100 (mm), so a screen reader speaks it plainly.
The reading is 20.0 (mm)
